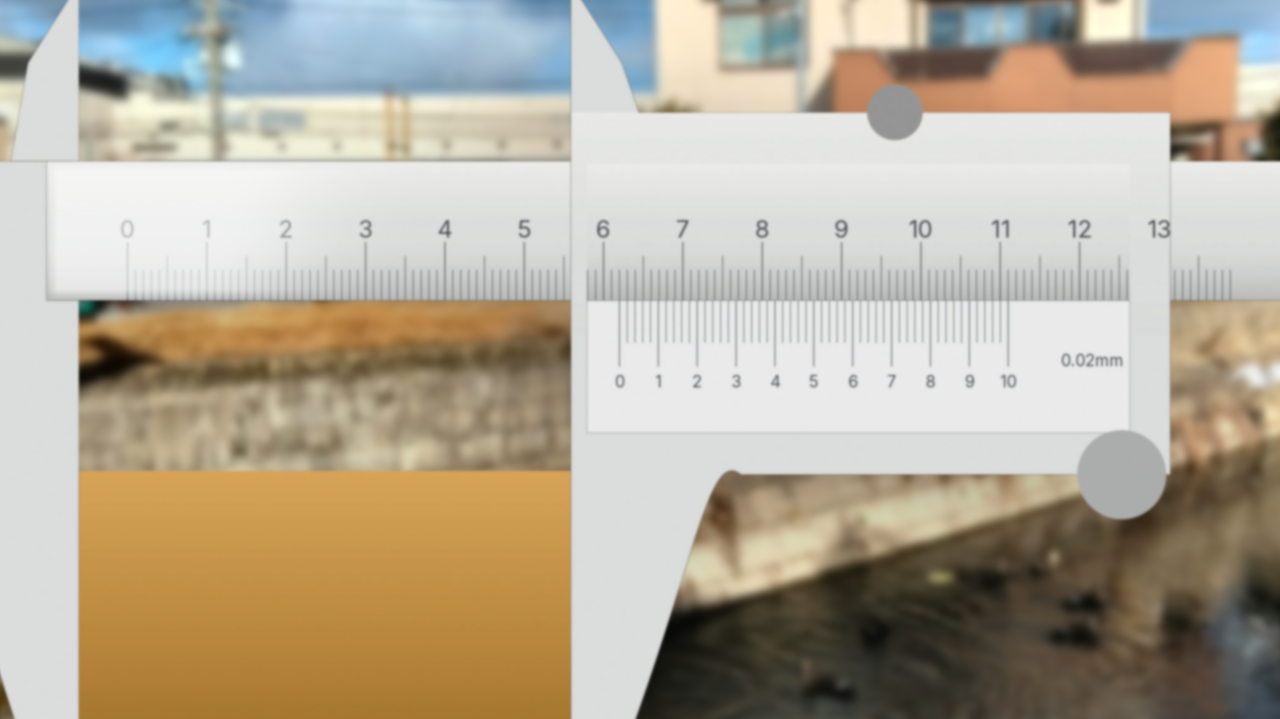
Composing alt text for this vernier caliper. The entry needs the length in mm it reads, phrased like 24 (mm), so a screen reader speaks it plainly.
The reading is 62.0 (mm)
